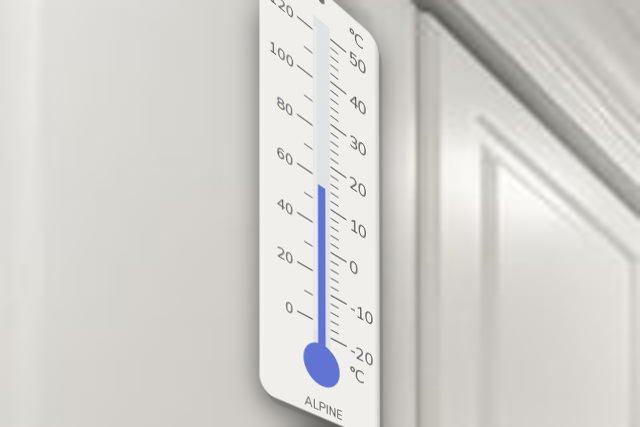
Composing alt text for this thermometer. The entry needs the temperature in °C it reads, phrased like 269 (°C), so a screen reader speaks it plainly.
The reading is 14 (°C)
